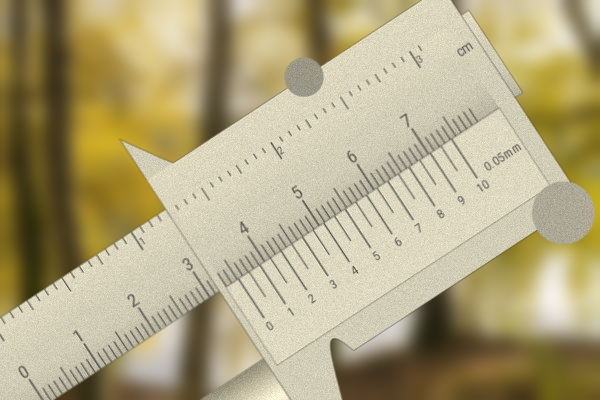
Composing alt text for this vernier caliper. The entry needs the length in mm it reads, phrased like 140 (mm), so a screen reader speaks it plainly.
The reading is 35.2 (mm)
